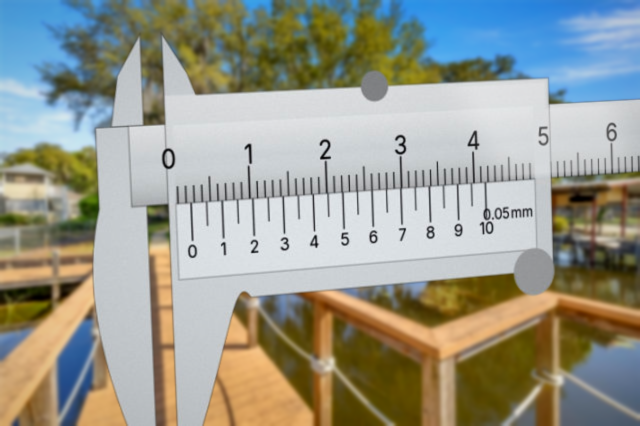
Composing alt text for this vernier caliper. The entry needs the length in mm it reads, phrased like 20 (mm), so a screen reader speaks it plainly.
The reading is 2.6 (mm)
